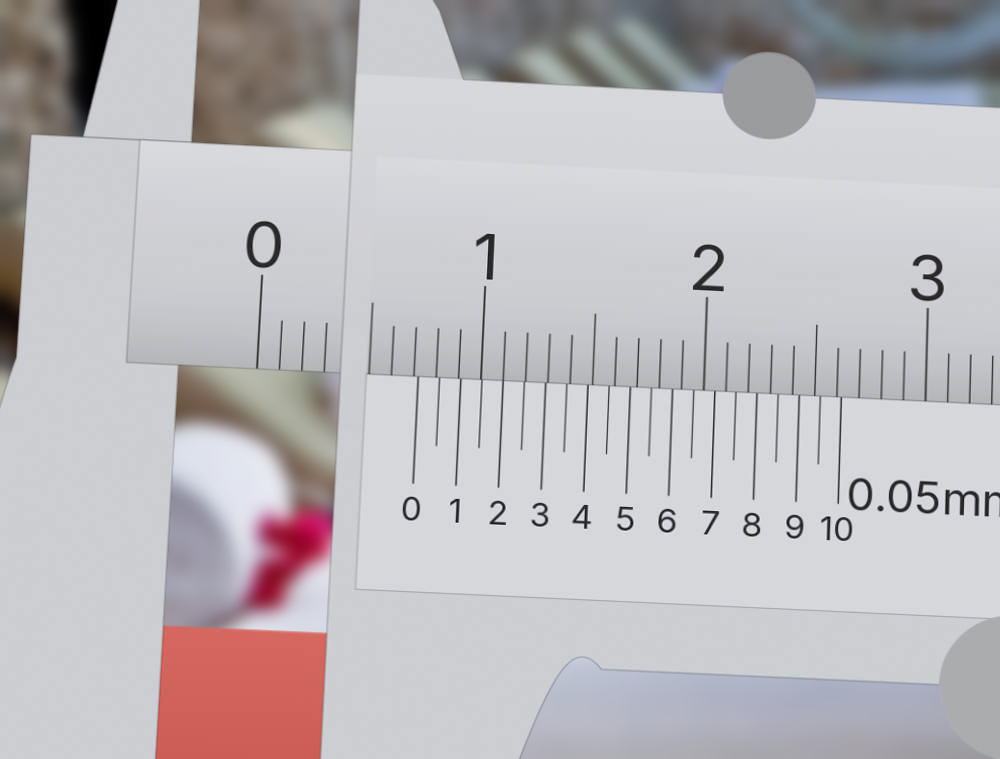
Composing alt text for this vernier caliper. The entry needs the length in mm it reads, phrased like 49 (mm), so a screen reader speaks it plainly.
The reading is 7.2 (mm)
